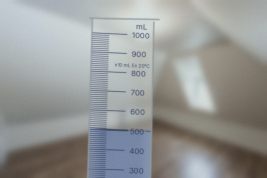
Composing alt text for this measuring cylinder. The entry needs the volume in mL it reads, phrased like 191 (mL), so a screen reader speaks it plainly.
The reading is 500 (mL)
